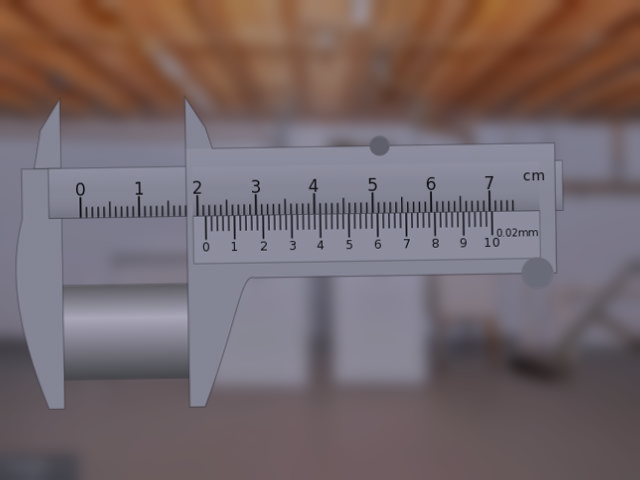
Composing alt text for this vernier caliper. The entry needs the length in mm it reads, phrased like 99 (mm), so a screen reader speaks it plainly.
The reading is 21.4 (mm)
